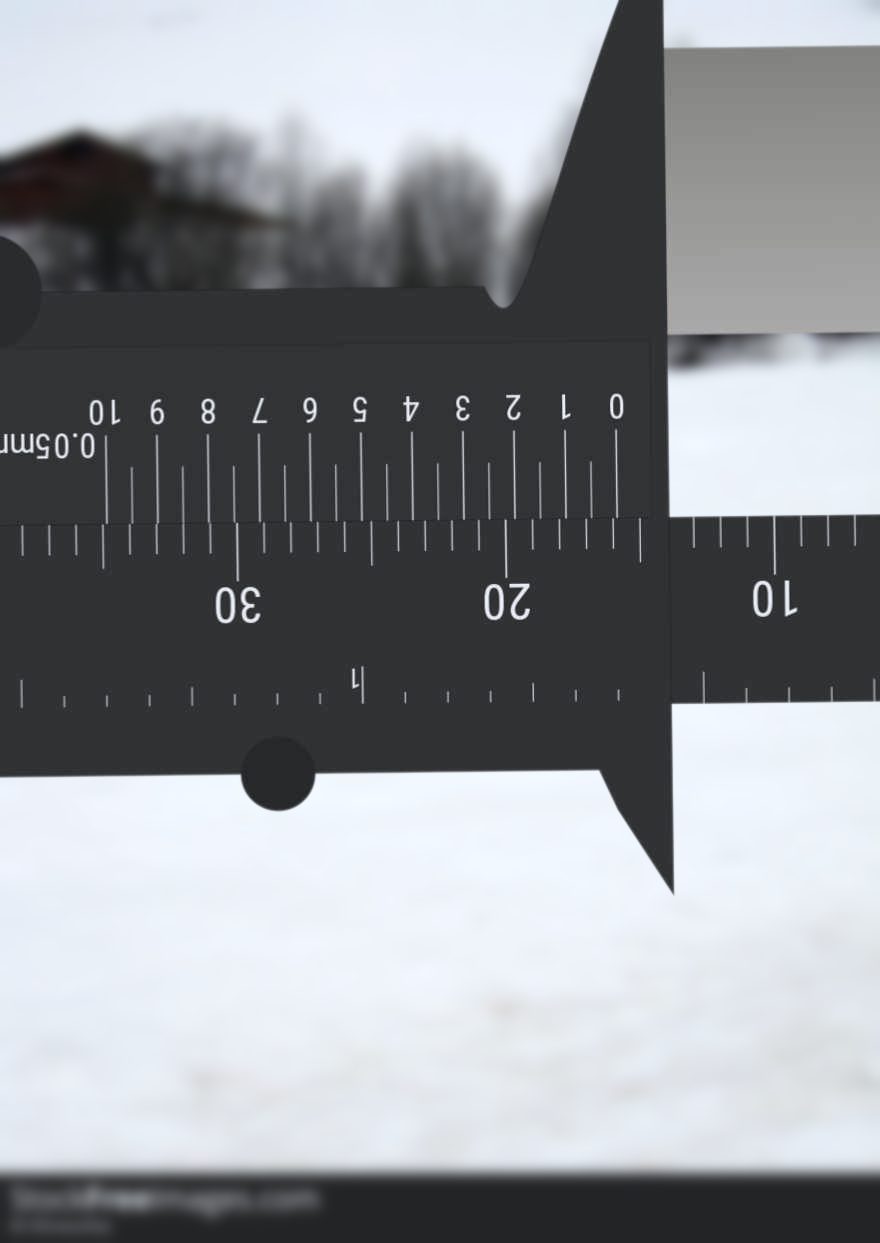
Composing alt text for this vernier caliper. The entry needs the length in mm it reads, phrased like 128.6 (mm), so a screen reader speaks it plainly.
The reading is 15.85 (mm)
